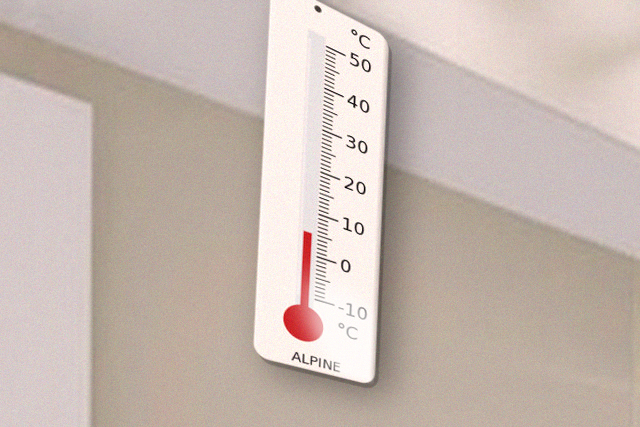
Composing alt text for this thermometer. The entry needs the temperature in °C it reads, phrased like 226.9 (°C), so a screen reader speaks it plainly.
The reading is 5 (°C)
